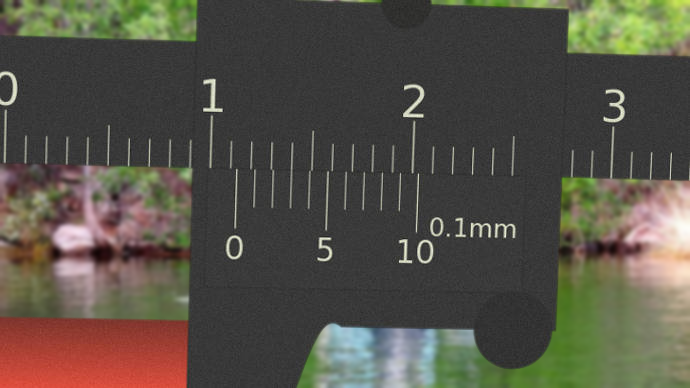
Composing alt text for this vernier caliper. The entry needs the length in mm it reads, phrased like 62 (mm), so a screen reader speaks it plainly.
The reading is 11.3 (mm)
